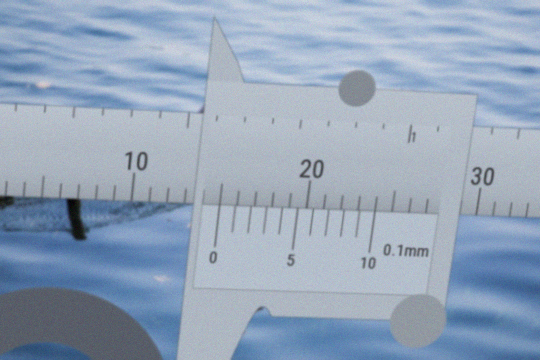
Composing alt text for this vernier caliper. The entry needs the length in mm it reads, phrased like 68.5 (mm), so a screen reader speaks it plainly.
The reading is 15.0 (mm)
